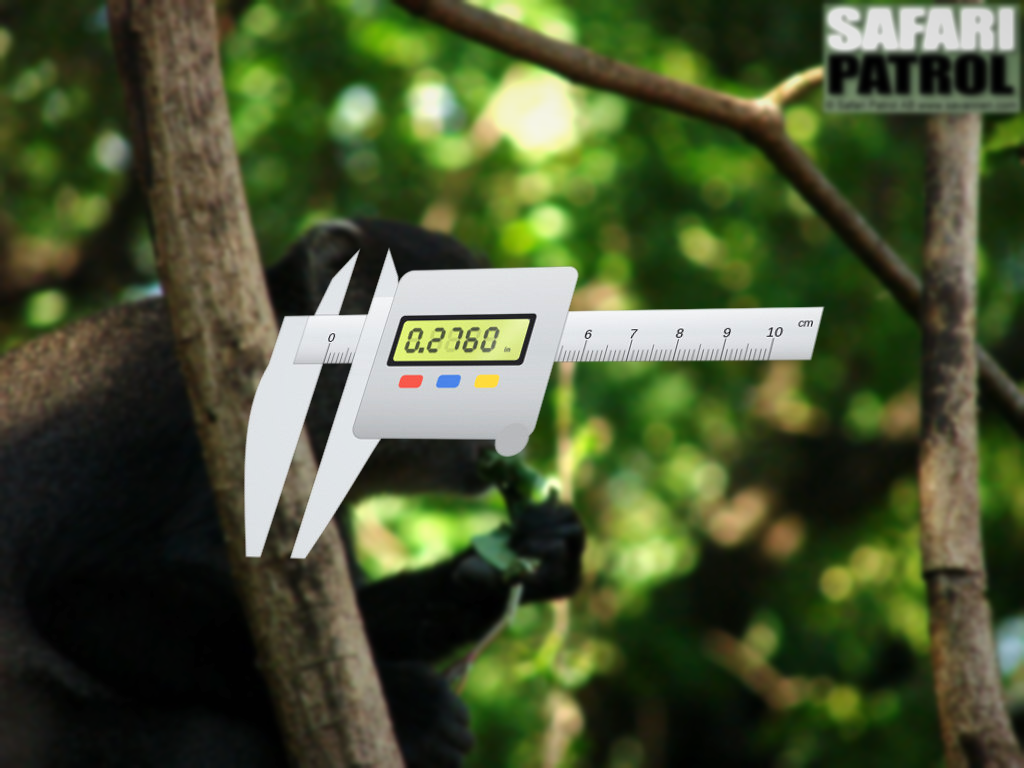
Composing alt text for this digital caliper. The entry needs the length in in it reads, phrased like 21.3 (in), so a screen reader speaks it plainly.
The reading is 0.2760 (in)
